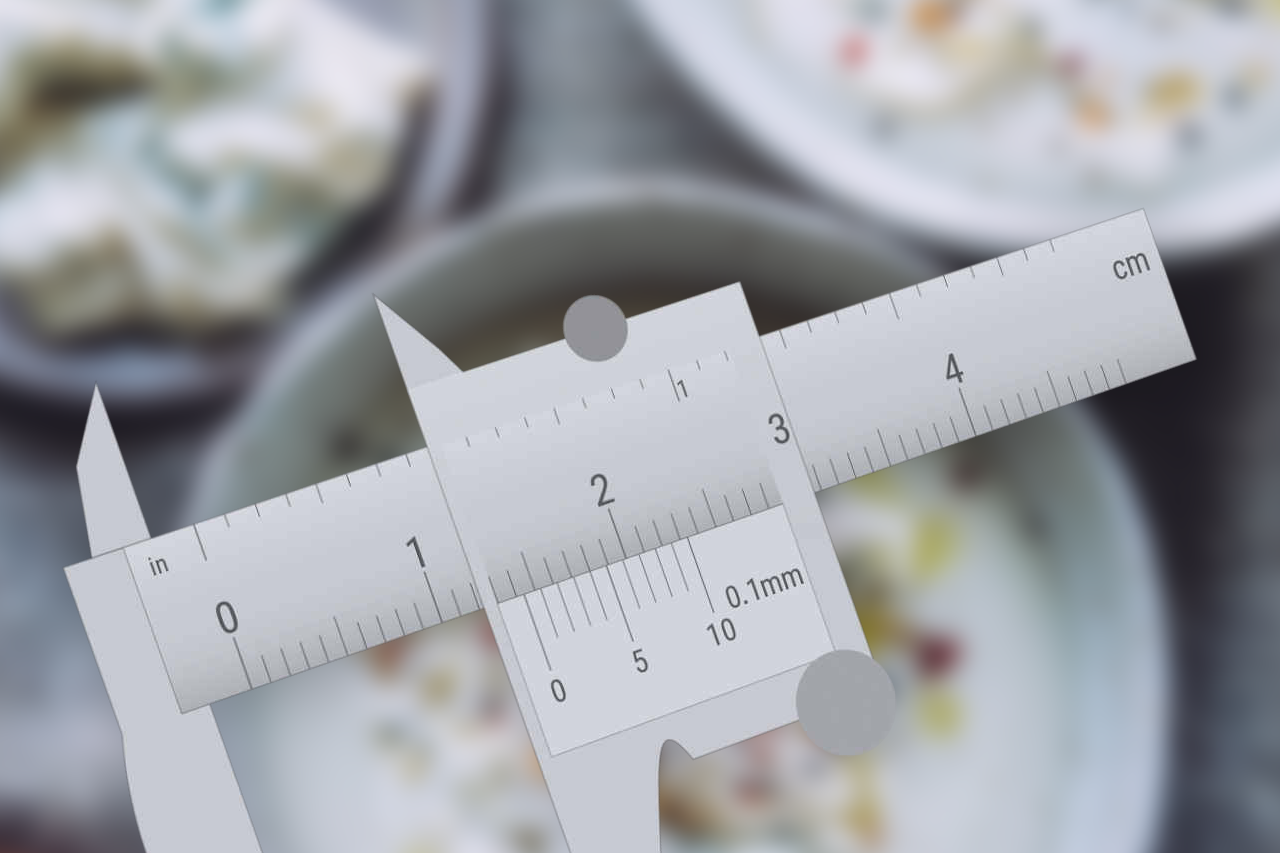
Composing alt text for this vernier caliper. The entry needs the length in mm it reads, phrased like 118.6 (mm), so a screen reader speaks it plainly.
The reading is 14.4 (mm)
